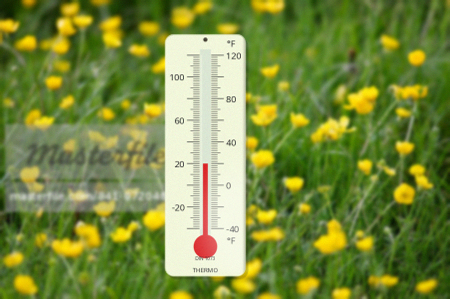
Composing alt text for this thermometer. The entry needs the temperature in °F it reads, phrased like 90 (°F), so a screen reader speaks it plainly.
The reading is 20 (°F)
